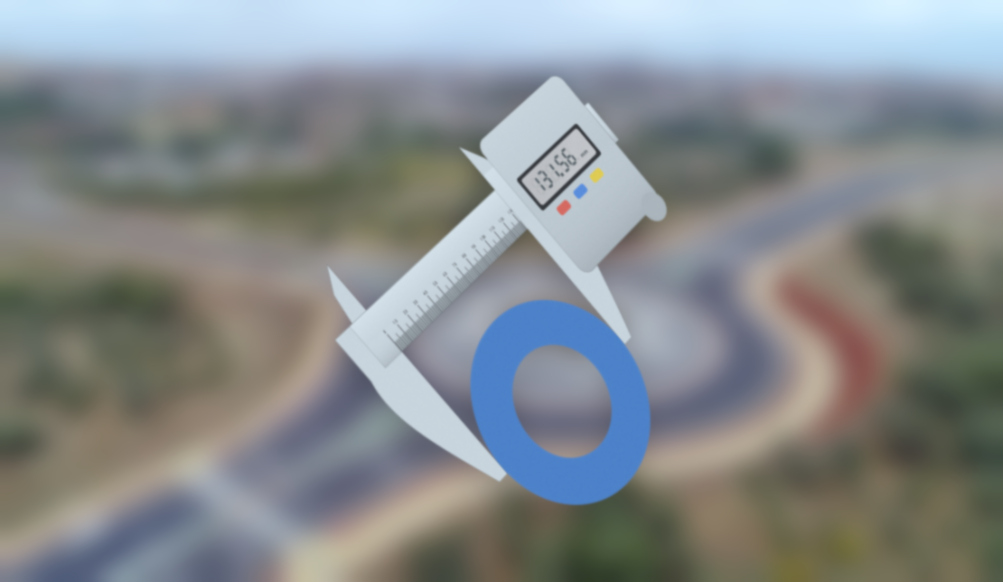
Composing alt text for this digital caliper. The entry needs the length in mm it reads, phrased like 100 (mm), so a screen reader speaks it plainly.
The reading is 131.56 (mm)
